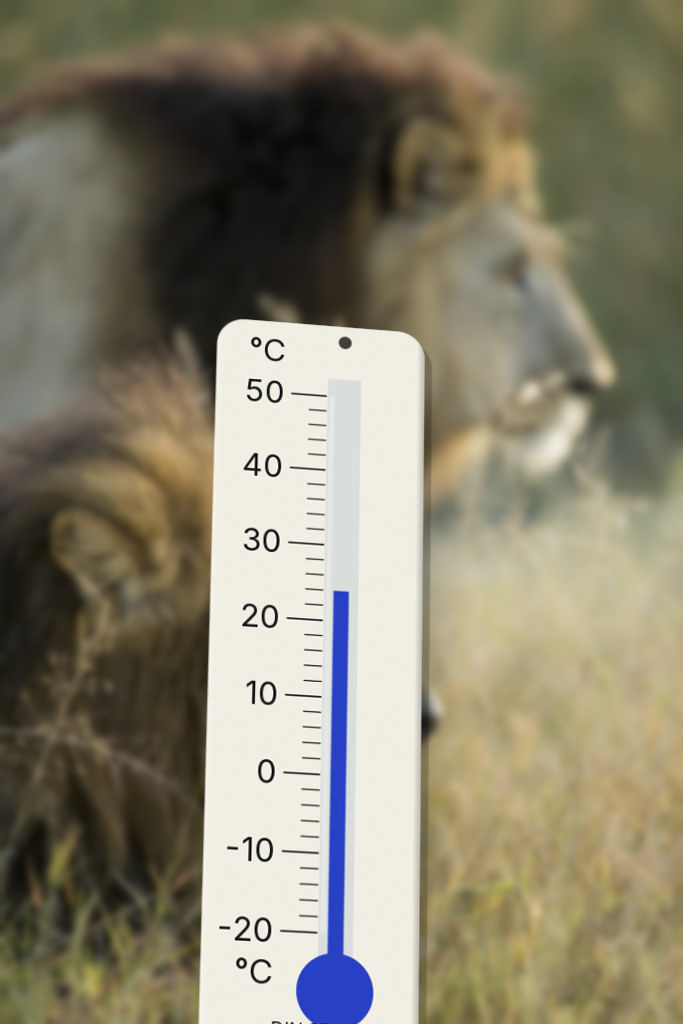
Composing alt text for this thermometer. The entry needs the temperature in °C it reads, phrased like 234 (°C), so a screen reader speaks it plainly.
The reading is 24 (°C)
